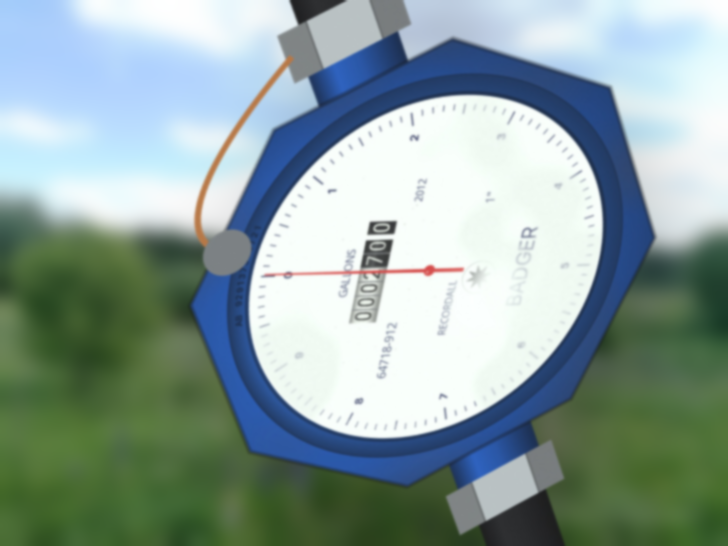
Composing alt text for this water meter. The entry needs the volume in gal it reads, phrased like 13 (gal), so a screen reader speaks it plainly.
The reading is 2700.0 (gal)
